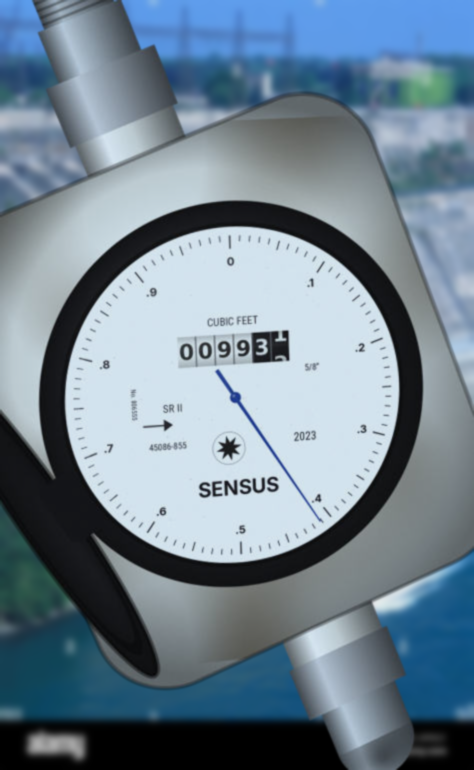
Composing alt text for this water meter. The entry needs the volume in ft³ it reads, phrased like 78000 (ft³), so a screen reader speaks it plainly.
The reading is 9931.41 (ft³)
